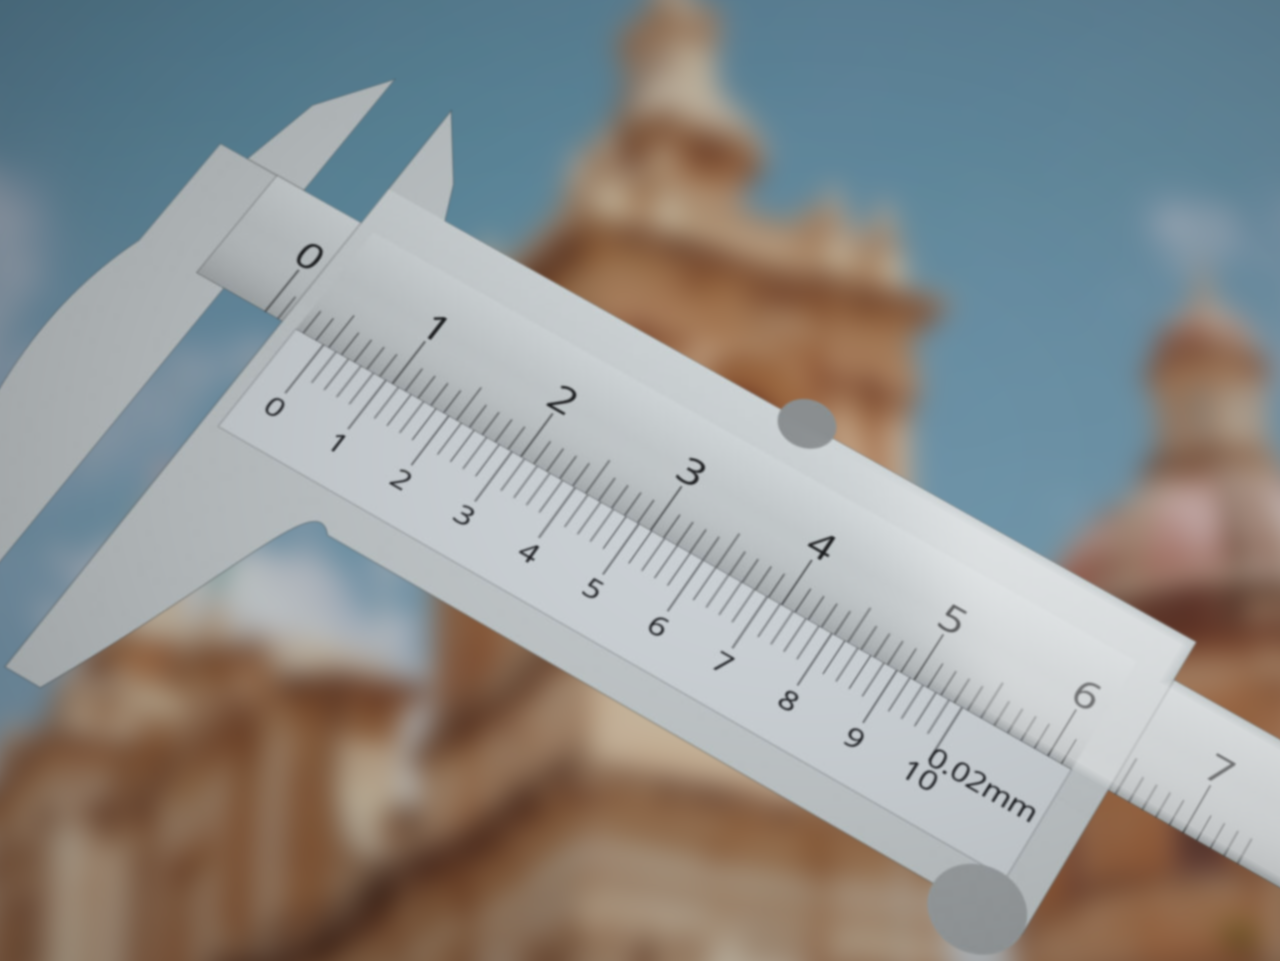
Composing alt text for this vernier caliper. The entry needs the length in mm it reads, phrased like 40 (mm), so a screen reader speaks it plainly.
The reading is 4.6 (mm)
